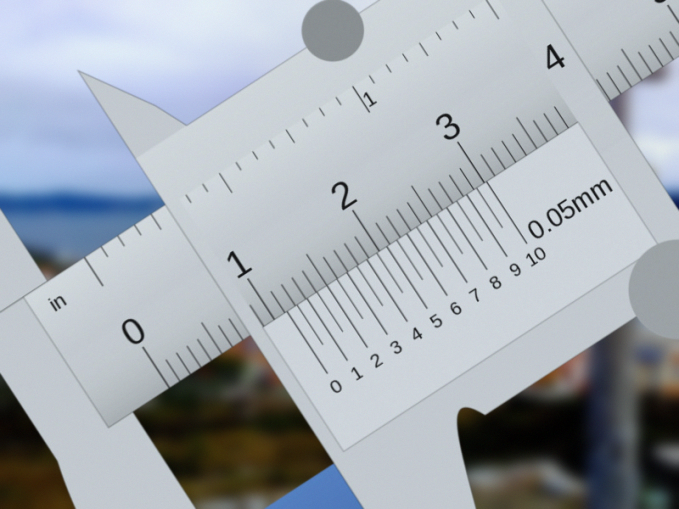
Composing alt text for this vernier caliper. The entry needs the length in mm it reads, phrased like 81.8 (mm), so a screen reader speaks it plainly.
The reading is 11.2 (mm)
